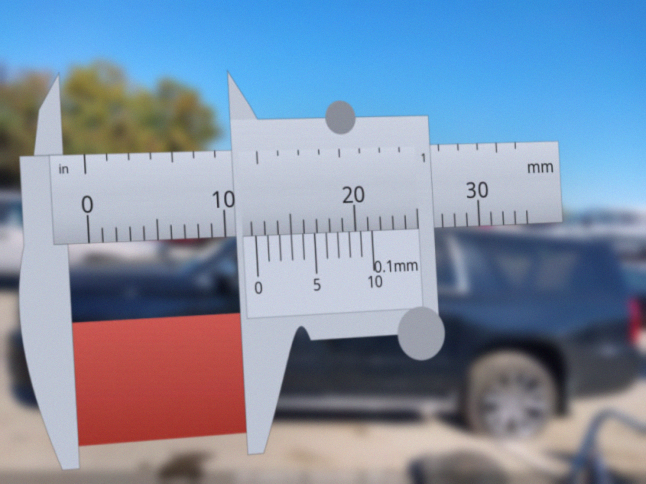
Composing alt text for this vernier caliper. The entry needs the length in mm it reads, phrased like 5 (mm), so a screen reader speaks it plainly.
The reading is 12.3 (mm)
